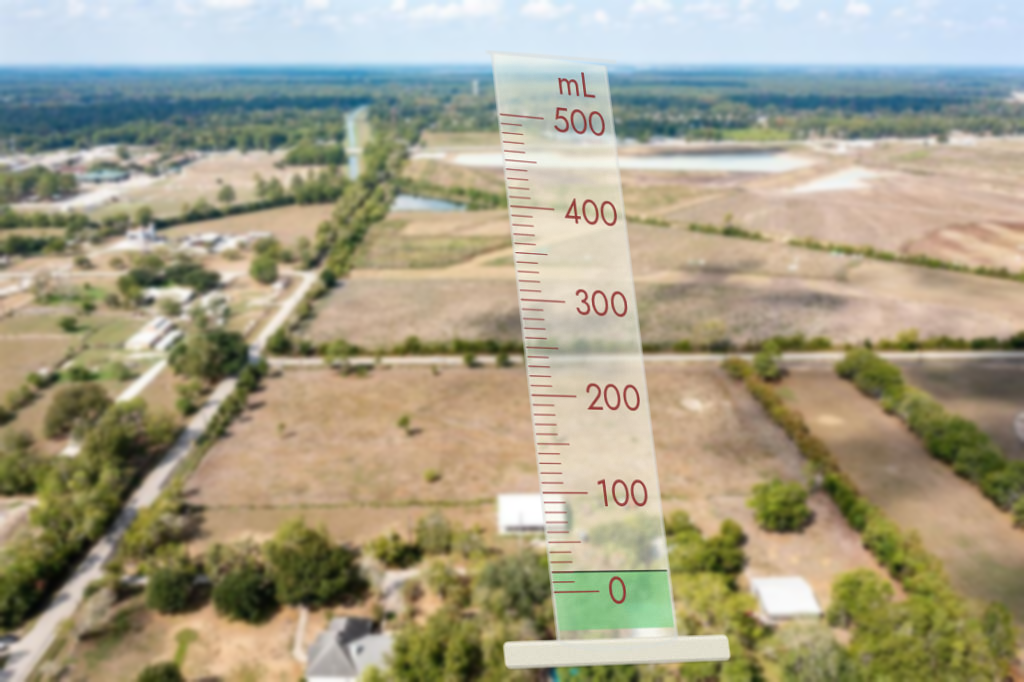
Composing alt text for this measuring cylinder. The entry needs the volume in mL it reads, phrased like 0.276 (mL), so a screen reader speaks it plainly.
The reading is 20 (mL)
